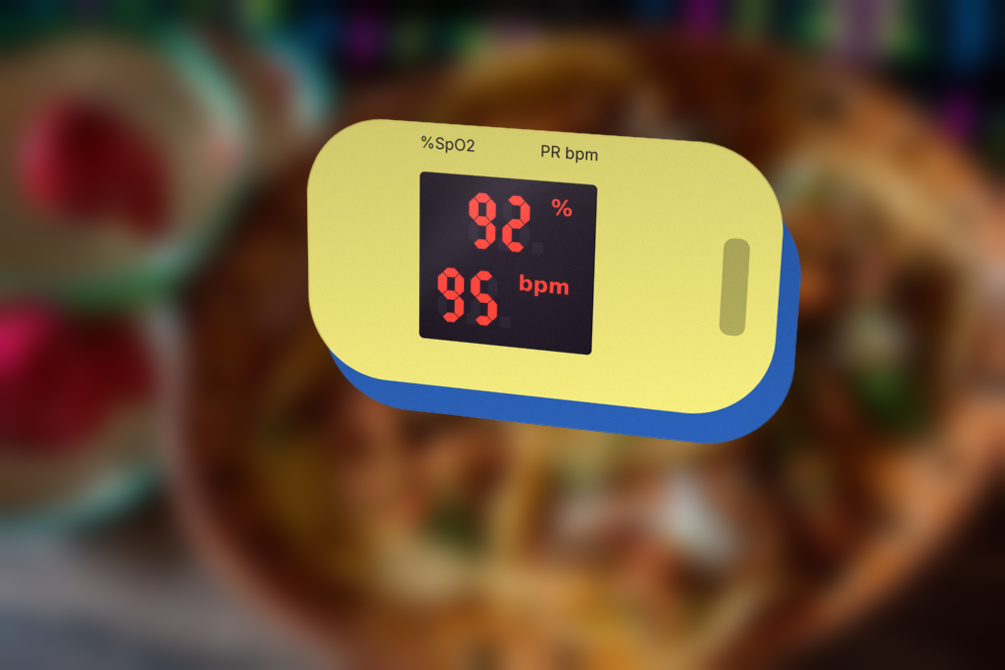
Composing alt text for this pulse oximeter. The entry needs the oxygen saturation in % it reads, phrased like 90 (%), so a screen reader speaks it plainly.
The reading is 92 (%)
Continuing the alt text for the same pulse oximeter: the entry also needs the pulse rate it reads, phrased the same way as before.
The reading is 95 (bpm)
